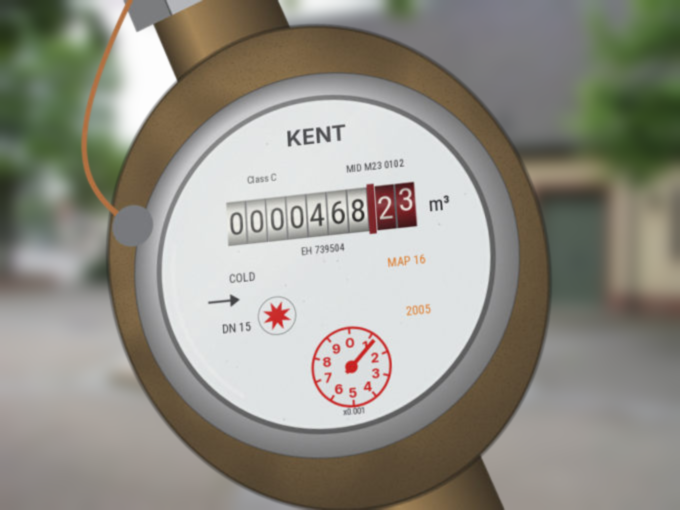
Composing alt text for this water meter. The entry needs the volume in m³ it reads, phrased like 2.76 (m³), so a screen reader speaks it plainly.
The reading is 468.231 (m³)
